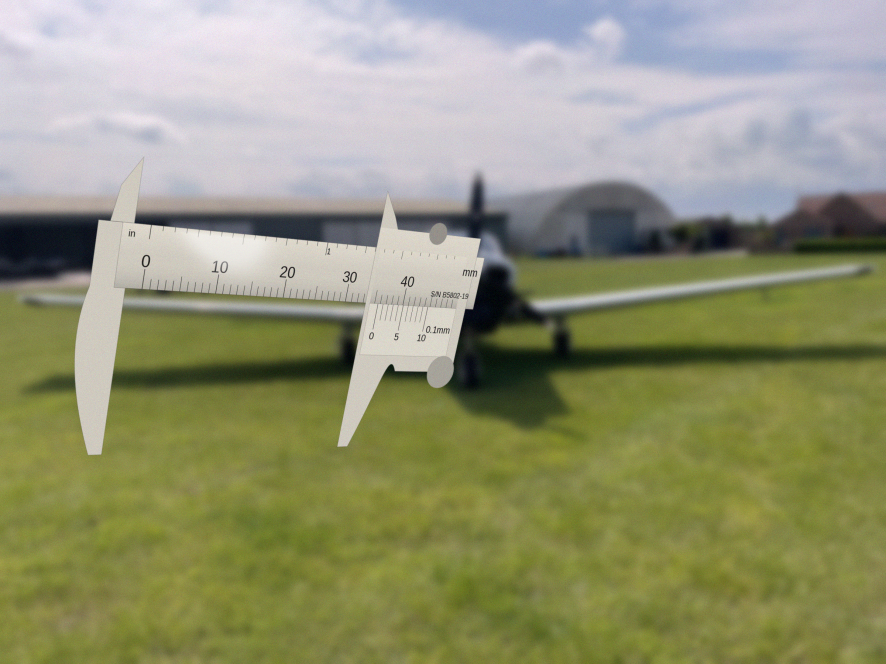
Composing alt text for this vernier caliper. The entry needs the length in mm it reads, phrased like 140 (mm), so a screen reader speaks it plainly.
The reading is 35.6 (mm)
